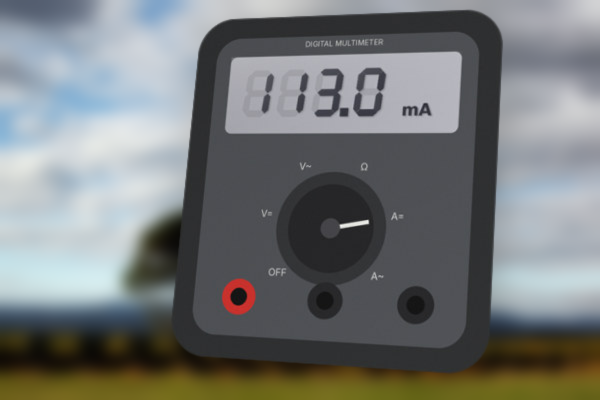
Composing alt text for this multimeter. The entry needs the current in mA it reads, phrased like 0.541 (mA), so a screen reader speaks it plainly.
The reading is 113.0 (mA)
